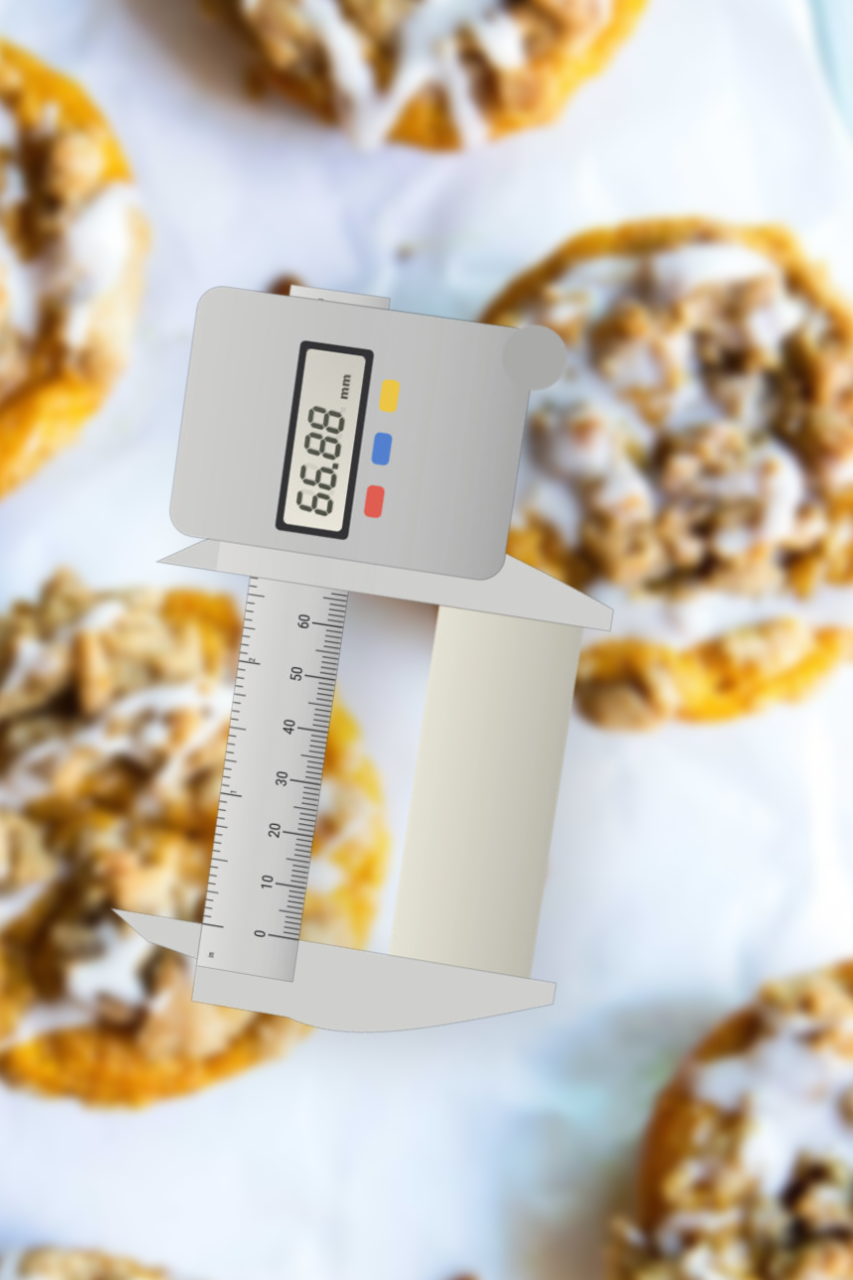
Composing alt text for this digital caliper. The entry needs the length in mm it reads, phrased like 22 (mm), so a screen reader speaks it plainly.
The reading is 66.88 (mm)
